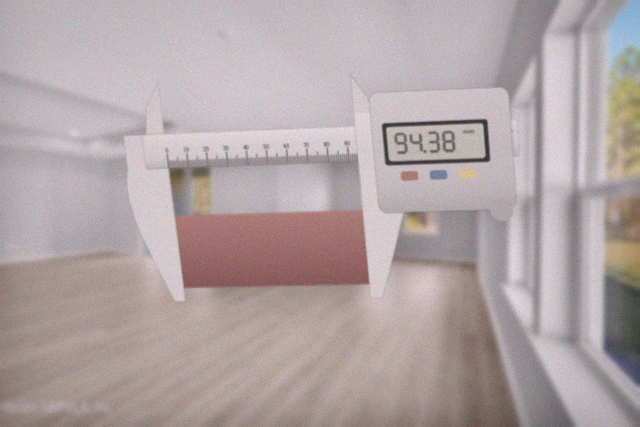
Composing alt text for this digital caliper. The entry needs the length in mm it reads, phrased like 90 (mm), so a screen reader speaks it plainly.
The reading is 94.38 (mm)
